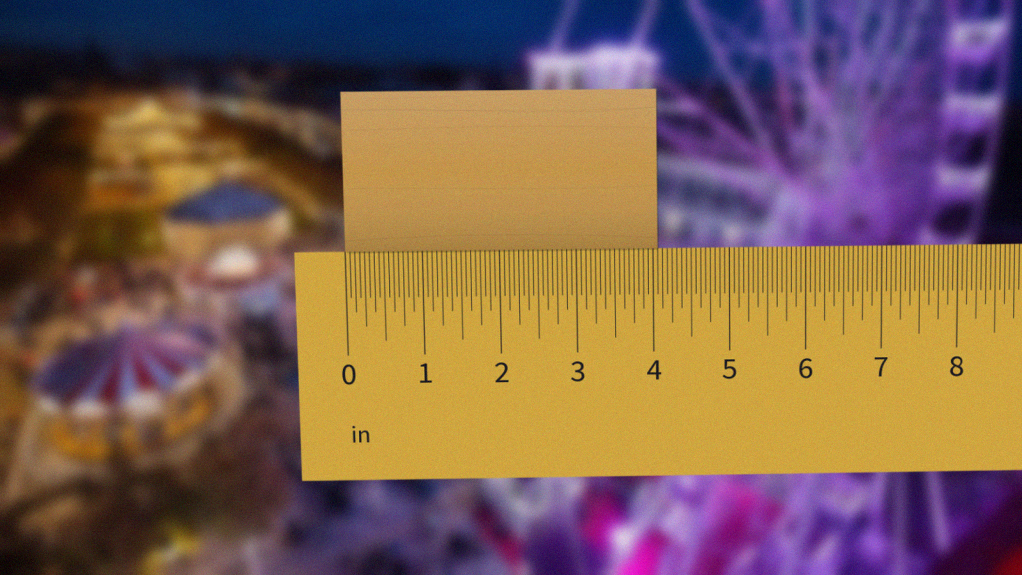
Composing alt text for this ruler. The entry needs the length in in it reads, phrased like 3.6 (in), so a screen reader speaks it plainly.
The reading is 4.0625 (in)
